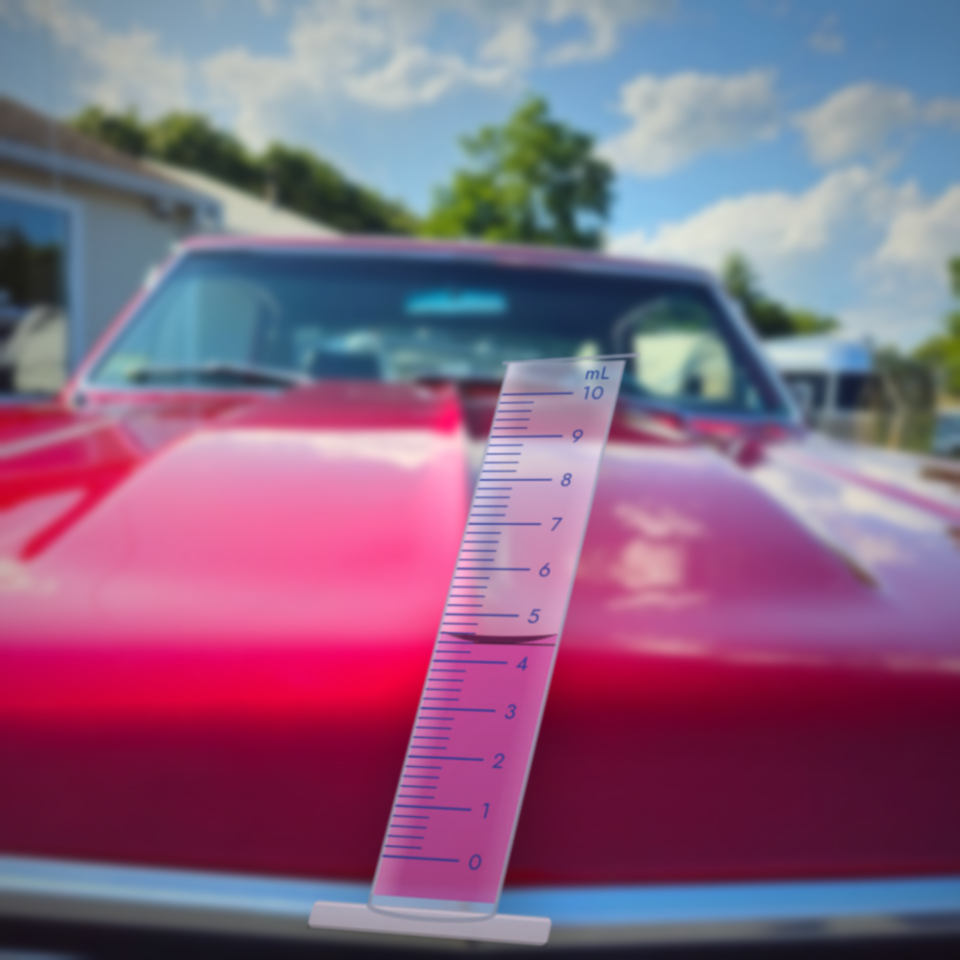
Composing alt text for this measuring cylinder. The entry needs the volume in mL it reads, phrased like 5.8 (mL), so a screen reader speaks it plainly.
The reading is 4.4 (mL)
